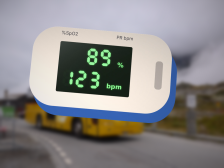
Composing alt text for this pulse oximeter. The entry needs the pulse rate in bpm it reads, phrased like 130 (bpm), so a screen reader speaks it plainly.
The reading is 123 (bpm)
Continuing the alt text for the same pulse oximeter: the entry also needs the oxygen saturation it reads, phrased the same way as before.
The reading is 89 (%)
